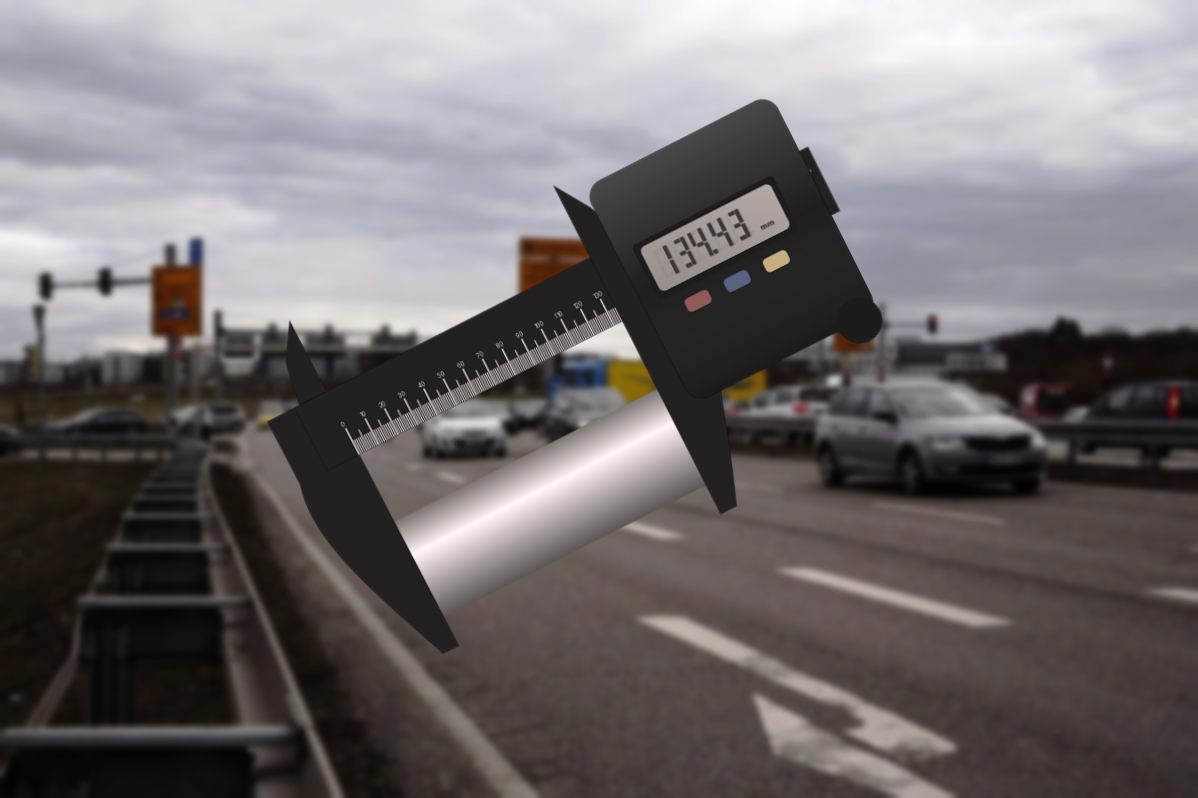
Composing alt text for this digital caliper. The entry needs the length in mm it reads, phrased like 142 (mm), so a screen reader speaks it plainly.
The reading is 134.43 (mm)
